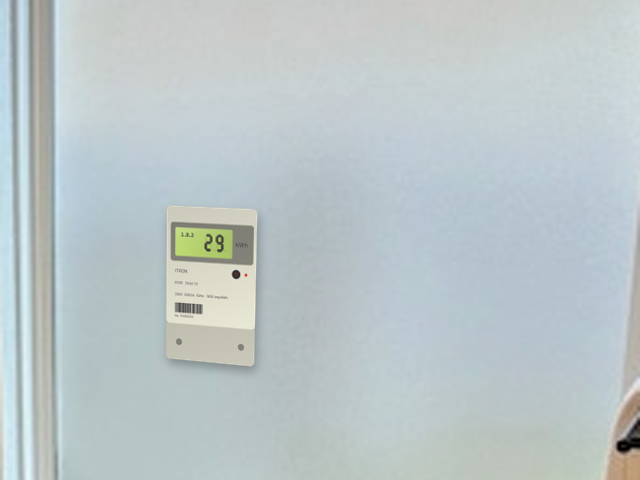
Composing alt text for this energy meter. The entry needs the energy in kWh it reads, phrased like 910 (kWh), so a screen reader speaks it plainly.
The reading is 29 (kWh)
